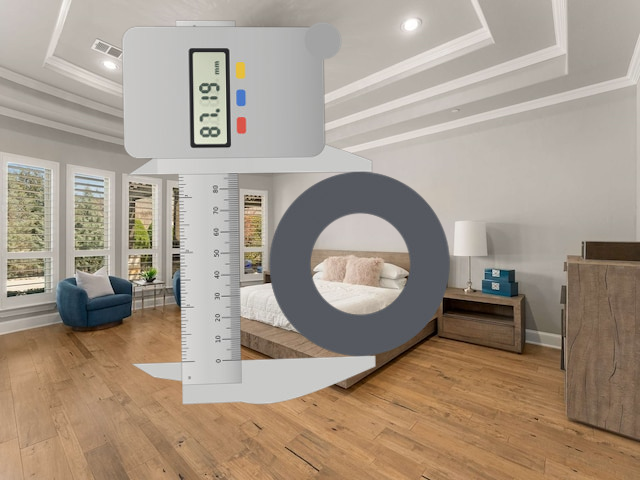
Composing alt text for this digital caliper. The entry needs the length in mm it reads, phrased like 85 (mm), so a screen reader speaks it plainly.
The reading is 87.19 (mm)
